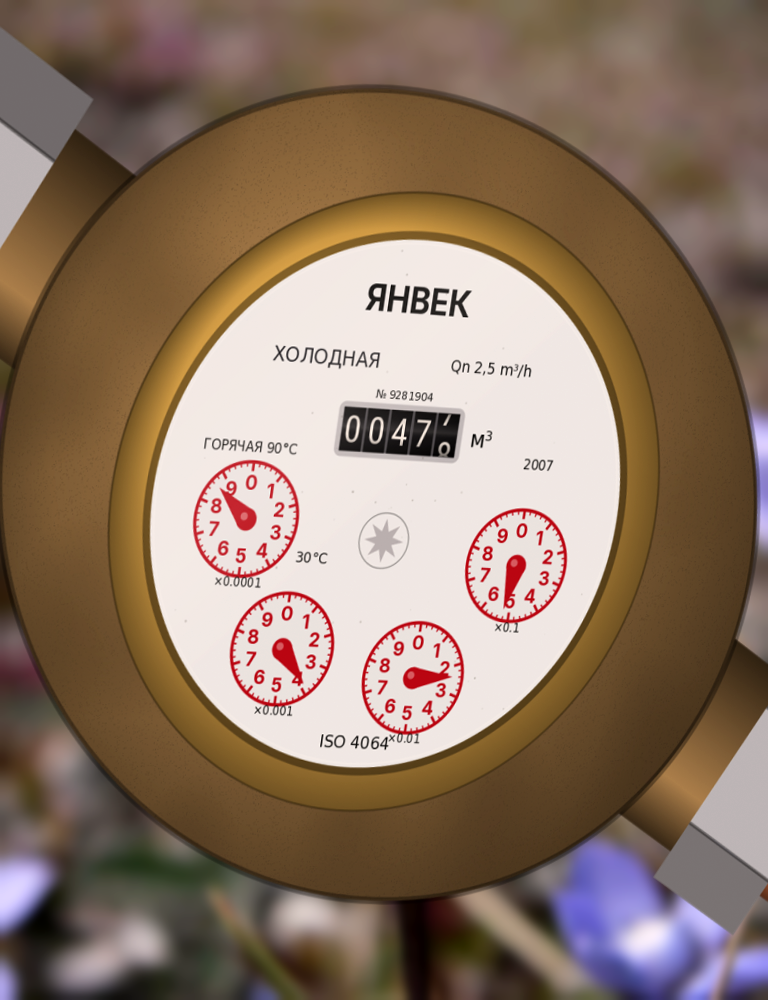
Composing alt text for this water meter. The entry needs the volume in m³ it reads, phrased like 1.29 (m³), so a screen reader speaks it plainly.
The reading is 477.5238 (m³)
